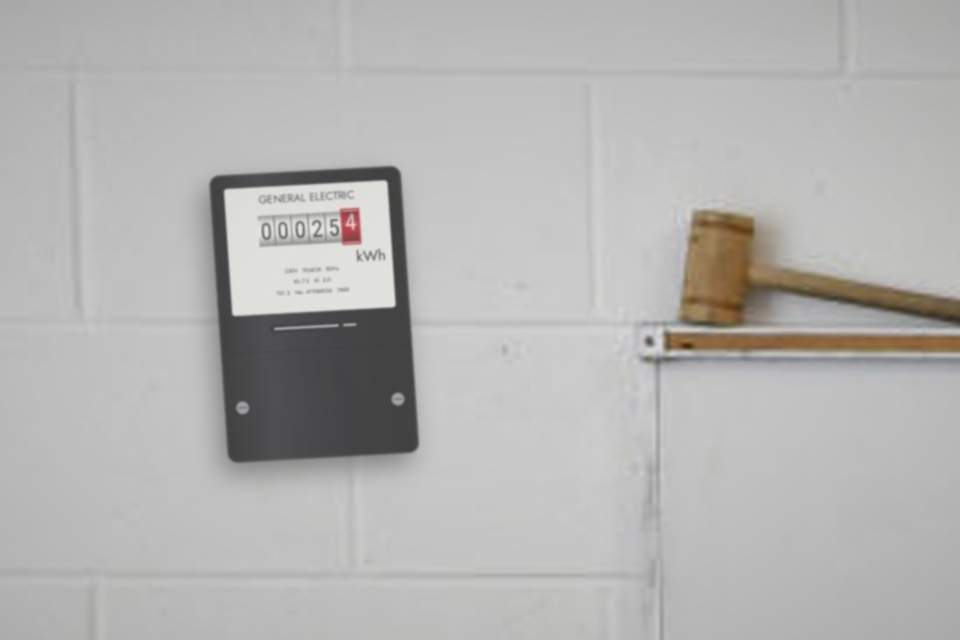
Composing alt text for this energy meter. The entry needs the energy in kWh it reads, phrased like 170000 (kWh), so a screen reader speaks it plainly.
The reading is 25.4 (kWh)
